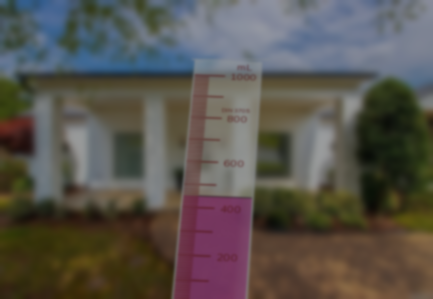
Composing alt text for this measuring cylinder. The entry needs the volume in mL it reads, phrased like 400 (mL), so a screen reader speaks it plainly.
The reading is 450 (mL)
